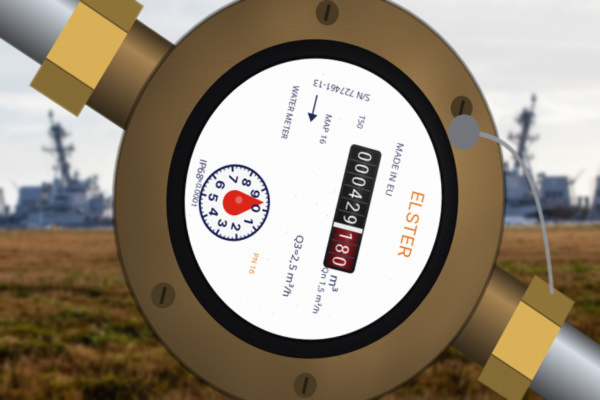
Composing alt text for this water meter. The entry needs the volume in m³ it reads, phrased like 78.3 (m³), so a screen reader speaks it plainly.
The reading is 429.1799 (m³)
